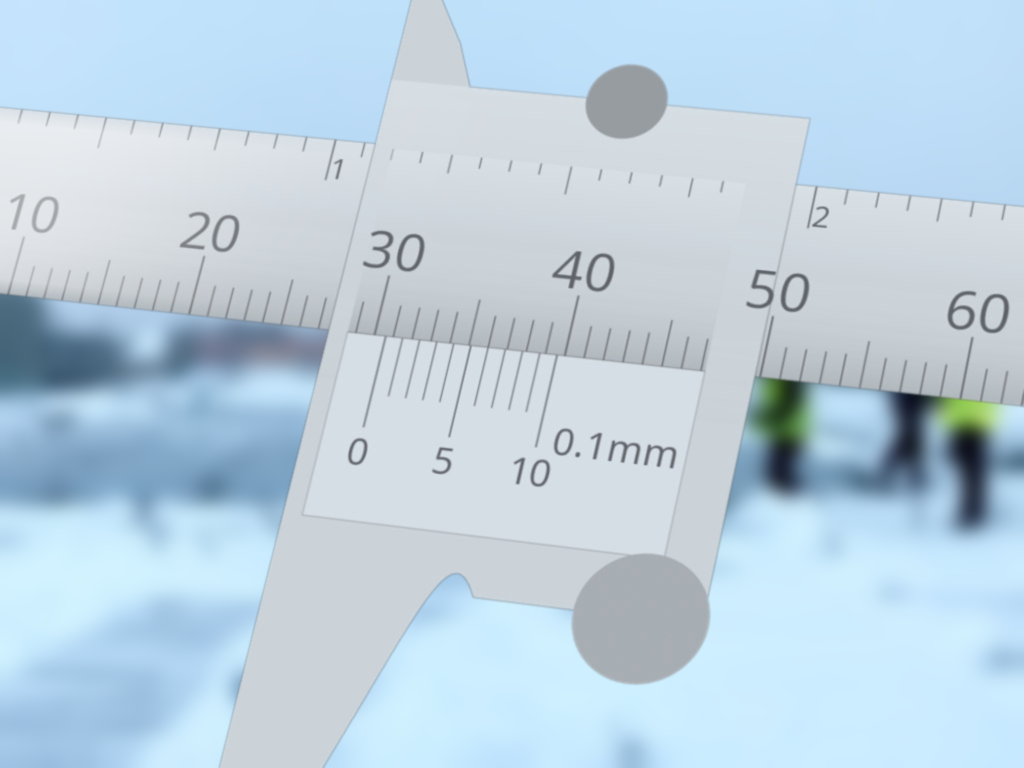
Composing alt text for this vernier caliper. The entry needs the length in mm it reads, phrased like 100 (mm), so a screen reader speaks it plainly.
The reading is 30.6 (mm)
